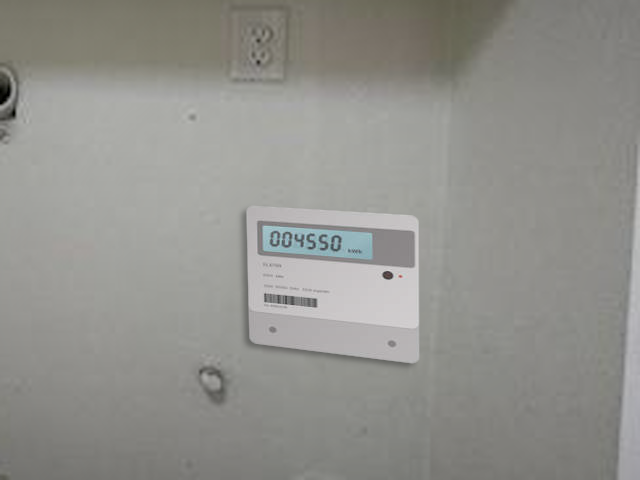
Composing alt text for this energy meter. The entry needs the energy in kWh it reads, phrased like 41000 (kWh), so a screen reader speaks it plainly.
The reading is 4550 (kWh)
